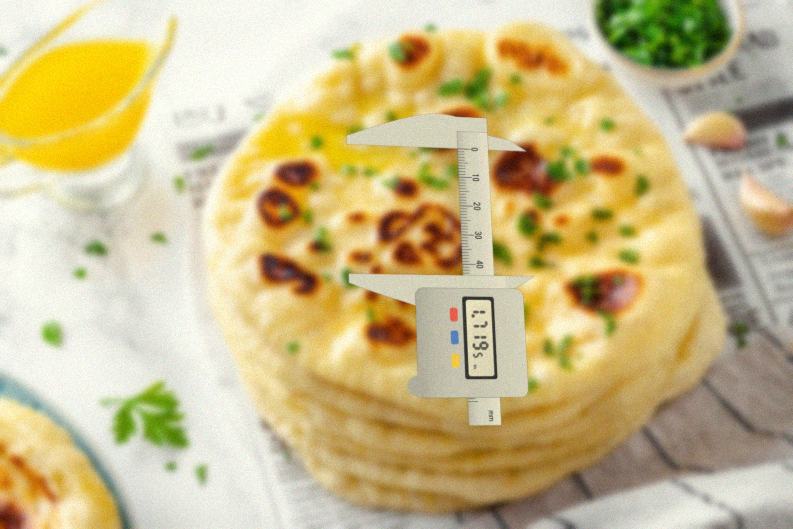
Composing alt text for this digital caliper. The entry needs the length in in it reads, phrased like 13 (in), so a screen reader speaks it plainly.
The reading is 1.7195 (in)
